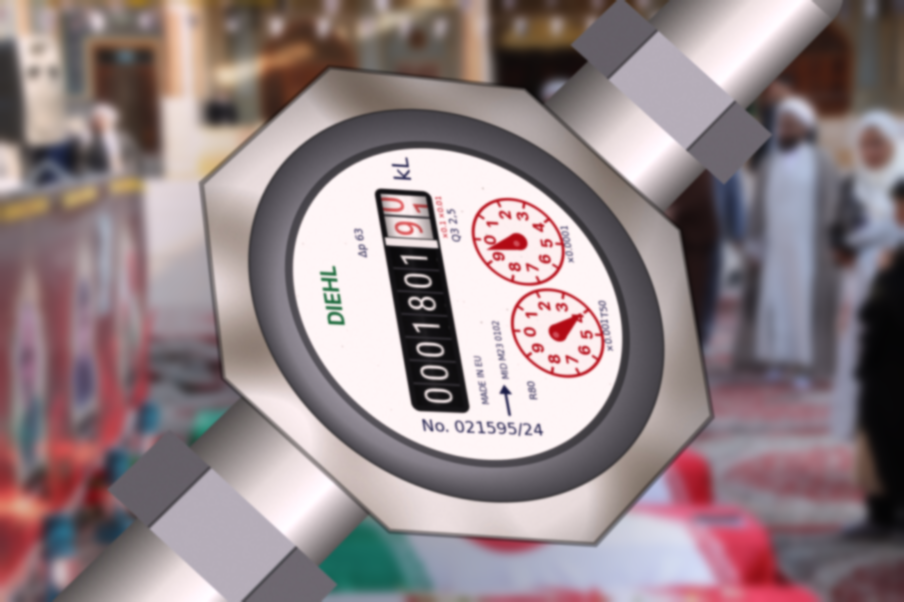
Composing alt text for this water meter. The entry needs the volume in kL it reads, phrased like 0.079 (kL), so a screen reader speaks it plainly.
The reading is 1801.9039 (kL)
